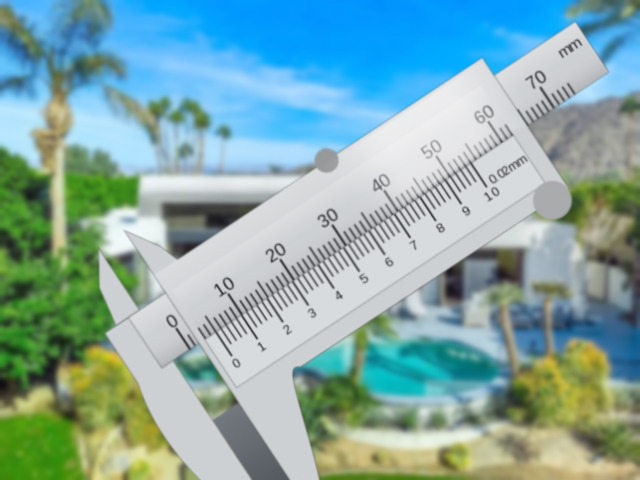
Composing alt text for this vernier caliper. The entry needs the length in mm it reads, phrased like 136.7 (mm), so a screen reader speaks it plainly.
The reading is 5.0 (mm)
